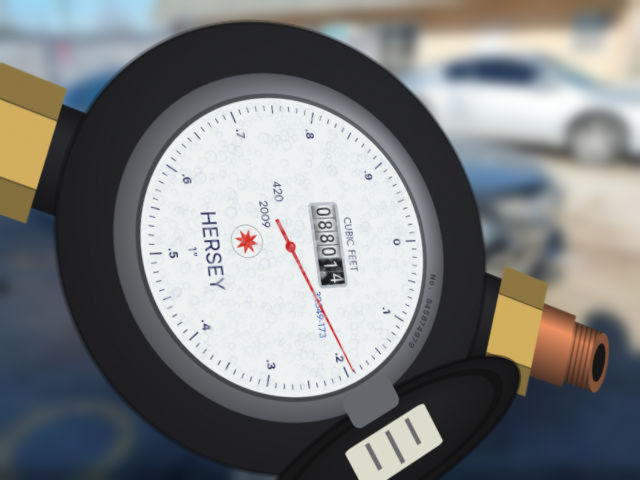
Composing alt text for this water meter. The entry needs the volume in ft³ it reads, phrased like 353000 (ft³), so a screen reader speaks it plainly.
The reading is 88014.19 (ft³)
